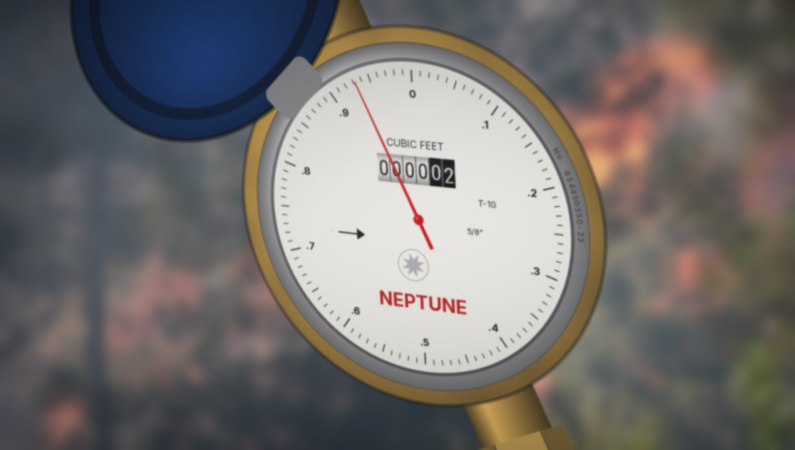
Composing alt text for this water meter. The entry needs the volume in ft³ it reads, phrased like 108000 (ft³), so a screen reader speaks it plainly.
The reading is 1.93 (ft³)
